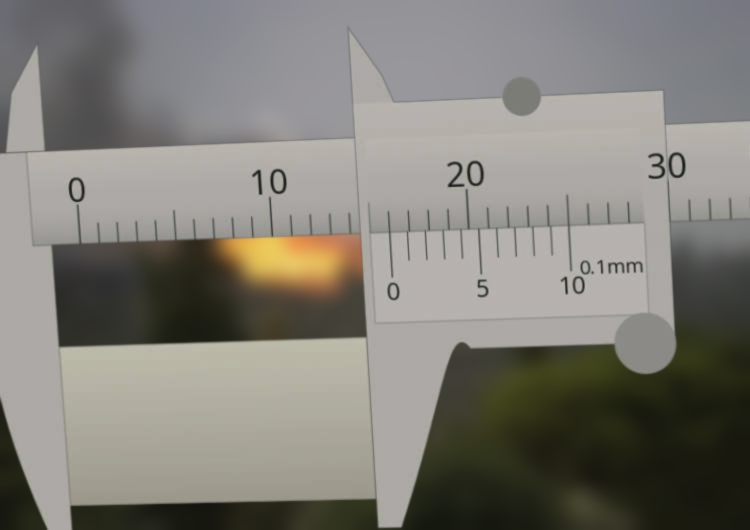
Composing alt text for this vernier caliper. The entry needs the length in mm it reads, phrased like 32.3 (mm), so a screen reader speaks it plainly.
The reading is 16.0 (mm)
